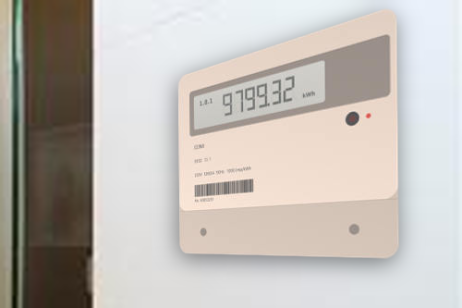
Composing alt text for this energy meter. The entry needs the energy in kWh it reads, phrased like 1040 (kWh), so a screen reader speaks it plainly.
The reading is 9799.32 (kWh)
